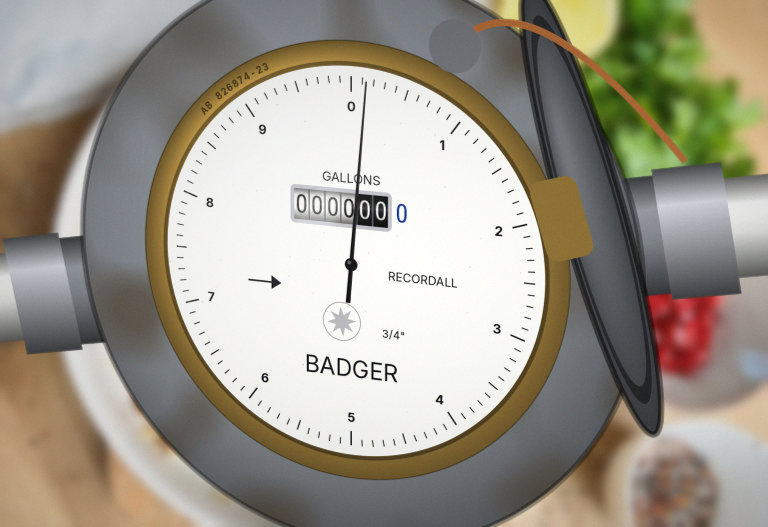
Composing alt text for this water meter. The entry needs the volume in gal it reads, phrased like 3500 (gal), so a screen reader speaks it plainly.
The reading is 0.1 (gal)
